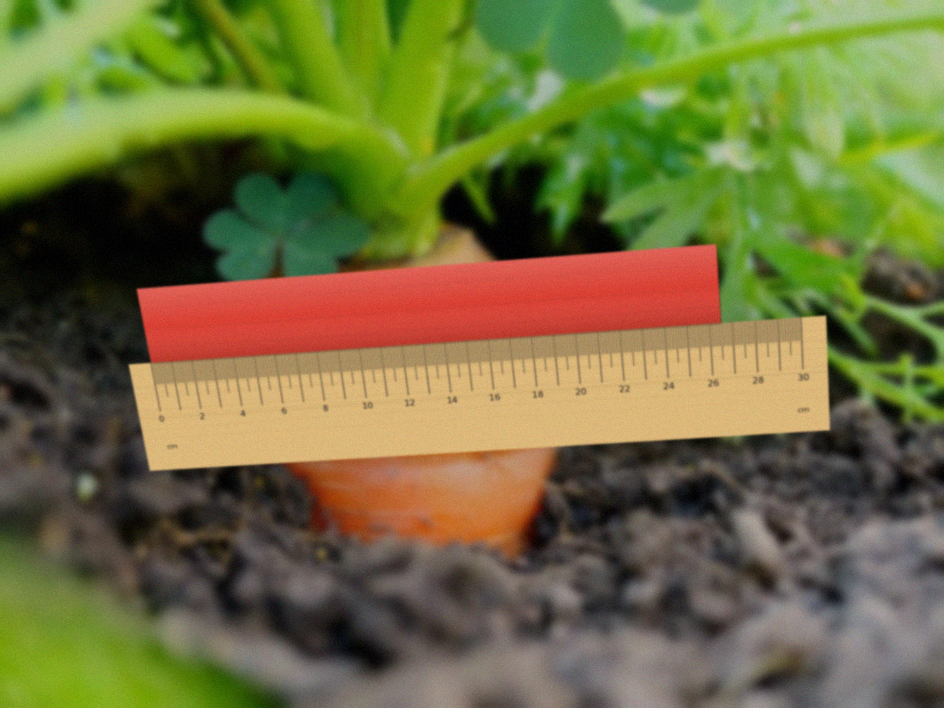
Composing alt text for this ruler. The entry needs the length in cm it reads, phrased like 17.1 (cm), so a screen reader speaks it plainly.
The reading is 26.5 (cm)
